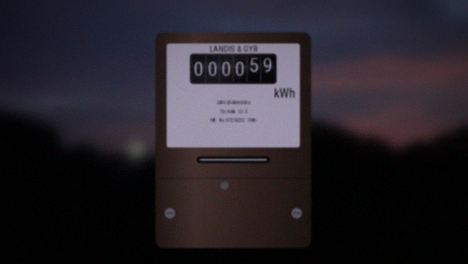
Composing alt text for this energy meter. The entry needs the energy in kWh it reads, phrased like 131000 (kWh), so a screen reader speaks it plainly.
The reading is 59 (kWh)
